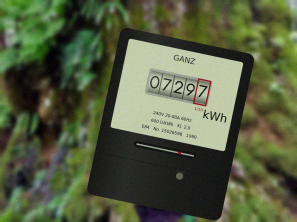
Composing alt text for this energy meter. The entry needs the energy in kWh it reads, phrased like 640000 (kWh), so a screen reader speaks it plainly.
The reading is 729.7 (kWh)
